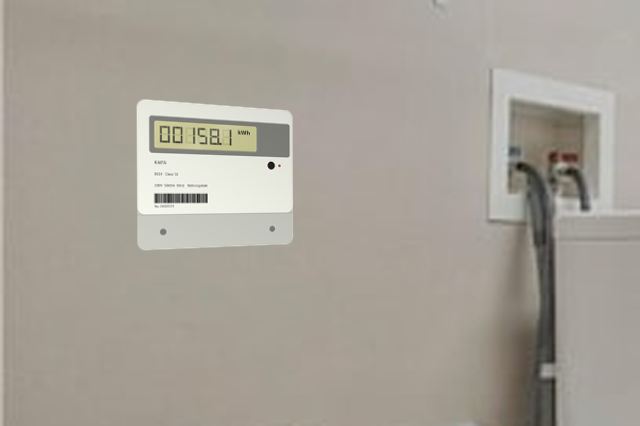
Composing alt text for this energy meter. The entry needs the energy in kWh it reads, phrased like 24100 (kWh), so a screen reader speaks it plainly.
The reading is 158.1 (kWh)
